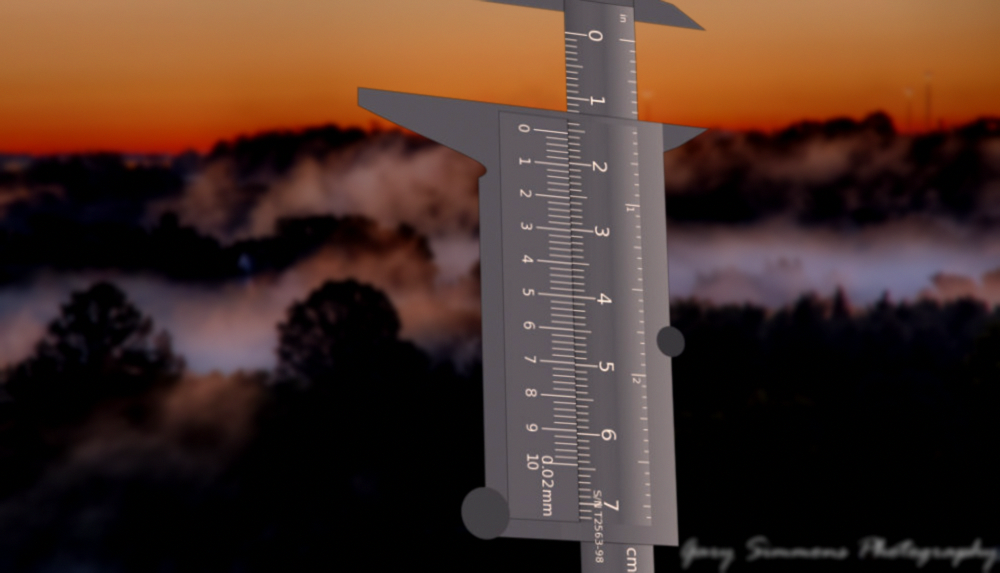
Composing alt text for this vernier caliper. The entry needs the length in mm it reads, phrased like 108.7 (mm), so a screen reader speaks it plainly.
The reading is 15.5 (mm)
